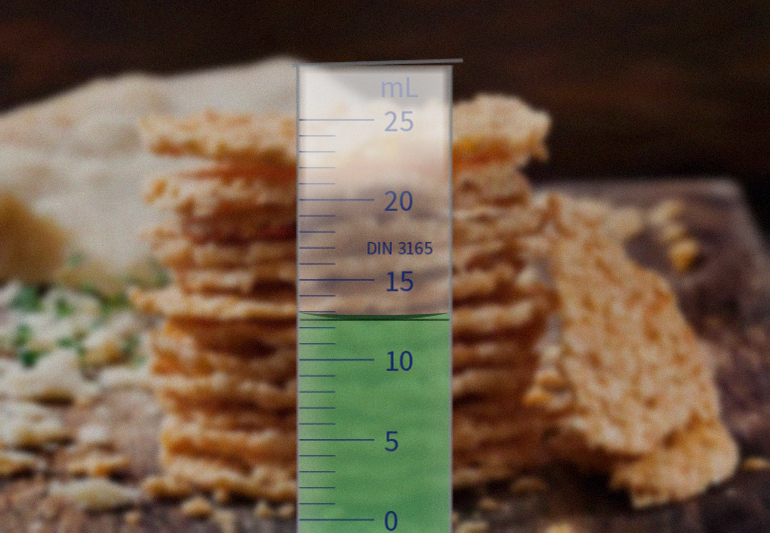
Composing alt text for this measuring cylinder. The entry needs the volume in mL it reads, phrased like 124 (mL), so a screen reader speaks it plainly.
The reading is 12.5 (mL)
